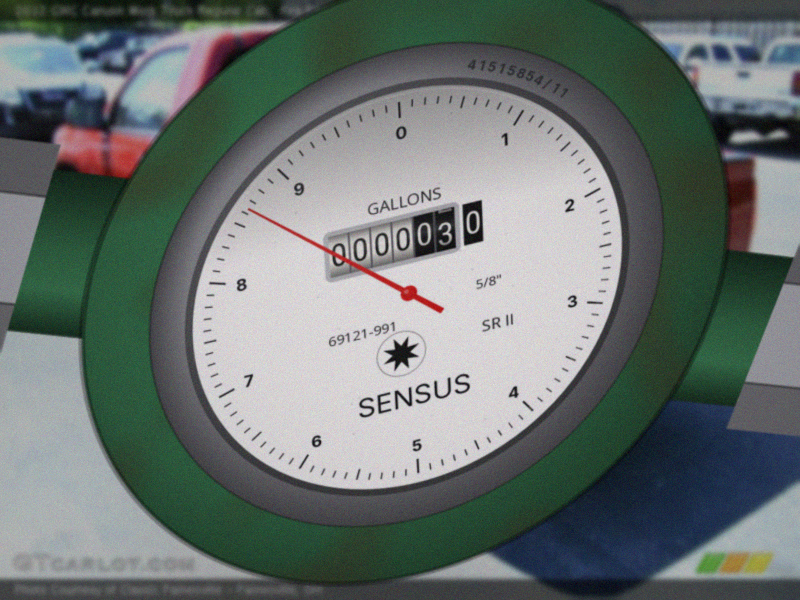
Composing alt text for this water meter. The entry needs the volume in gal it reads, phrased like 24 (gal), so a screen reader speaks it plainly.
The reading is 28.6 (gal)
